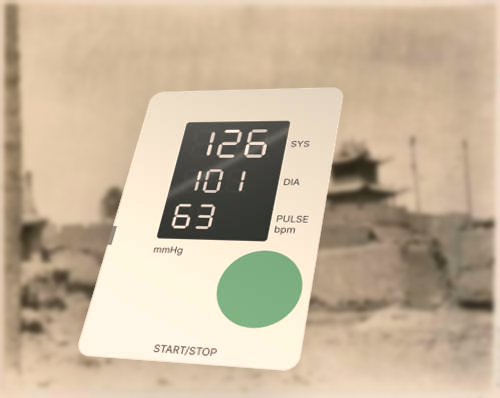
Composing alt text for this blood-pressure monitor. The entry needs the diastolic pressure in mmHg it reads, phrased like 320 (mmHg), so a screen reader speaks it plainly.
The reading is 101 (mmHg)
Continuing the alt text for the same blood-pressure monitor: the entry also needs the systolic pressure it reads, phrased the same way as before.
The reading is 126 (mmHg)
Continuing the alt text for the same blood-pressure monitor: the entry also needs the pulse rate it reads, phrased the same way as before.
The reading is 63 (bpm)
